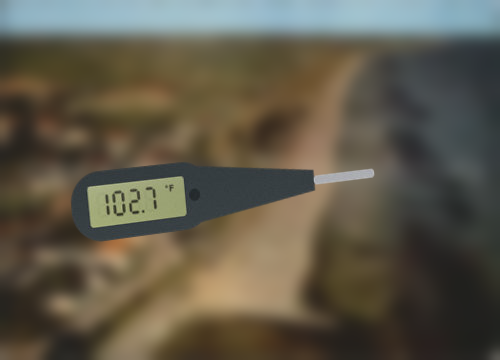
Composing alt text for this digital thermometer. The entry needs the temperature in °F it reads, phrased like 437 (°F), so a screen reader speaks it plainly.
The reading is 102.7 (°F)
